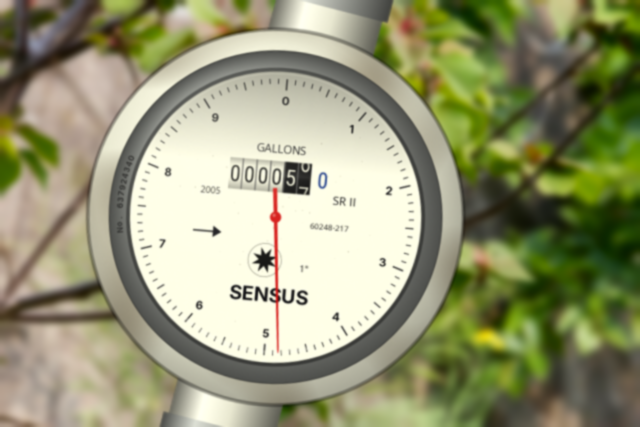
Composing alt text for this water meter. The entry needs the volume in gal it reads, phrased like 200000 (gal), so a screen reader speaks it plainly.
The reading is 564.8 (gal)
